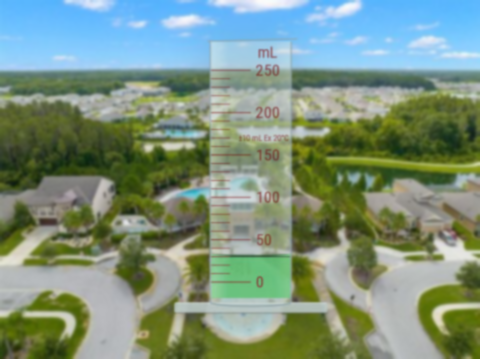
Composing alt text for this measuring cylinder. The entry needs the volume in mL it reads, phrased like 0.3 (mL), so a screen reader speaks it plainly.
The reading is 30 (mL)
